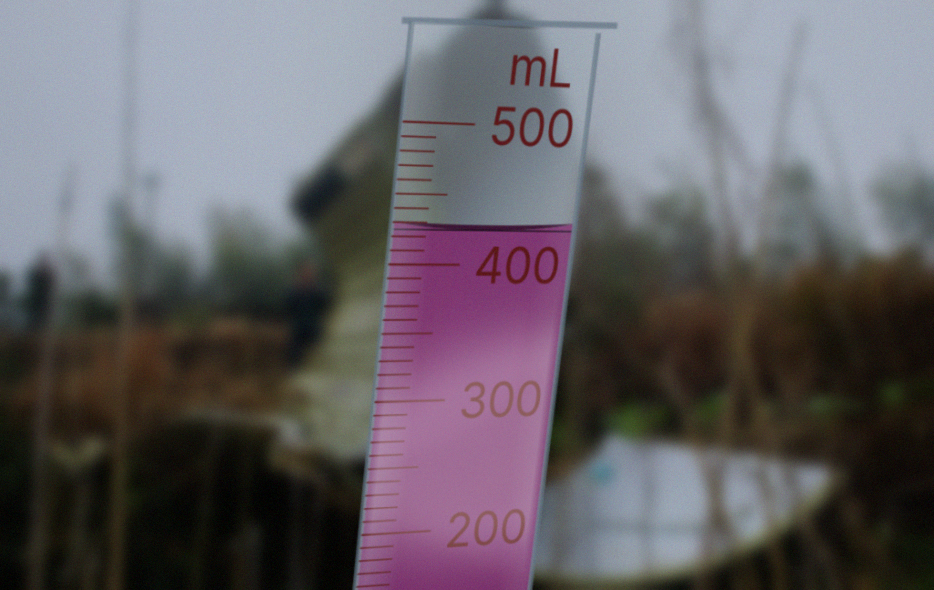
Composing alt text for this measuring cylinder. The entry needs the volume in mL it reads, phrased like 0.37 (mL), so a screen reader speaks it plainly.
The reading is 425 (mL)
